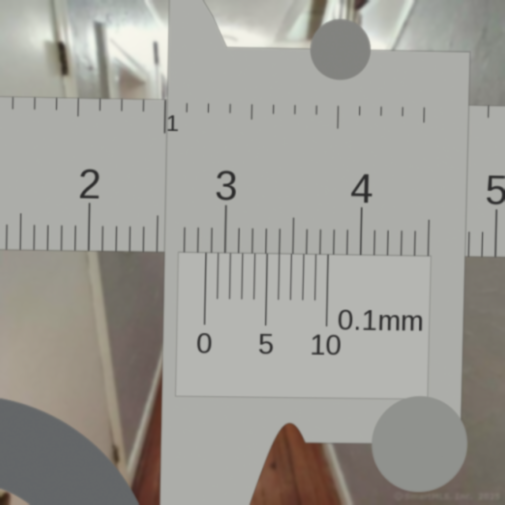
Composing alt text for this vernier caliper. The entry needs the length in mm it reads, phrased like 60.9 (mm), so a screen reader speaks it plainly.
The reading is 28.6 (mm)
